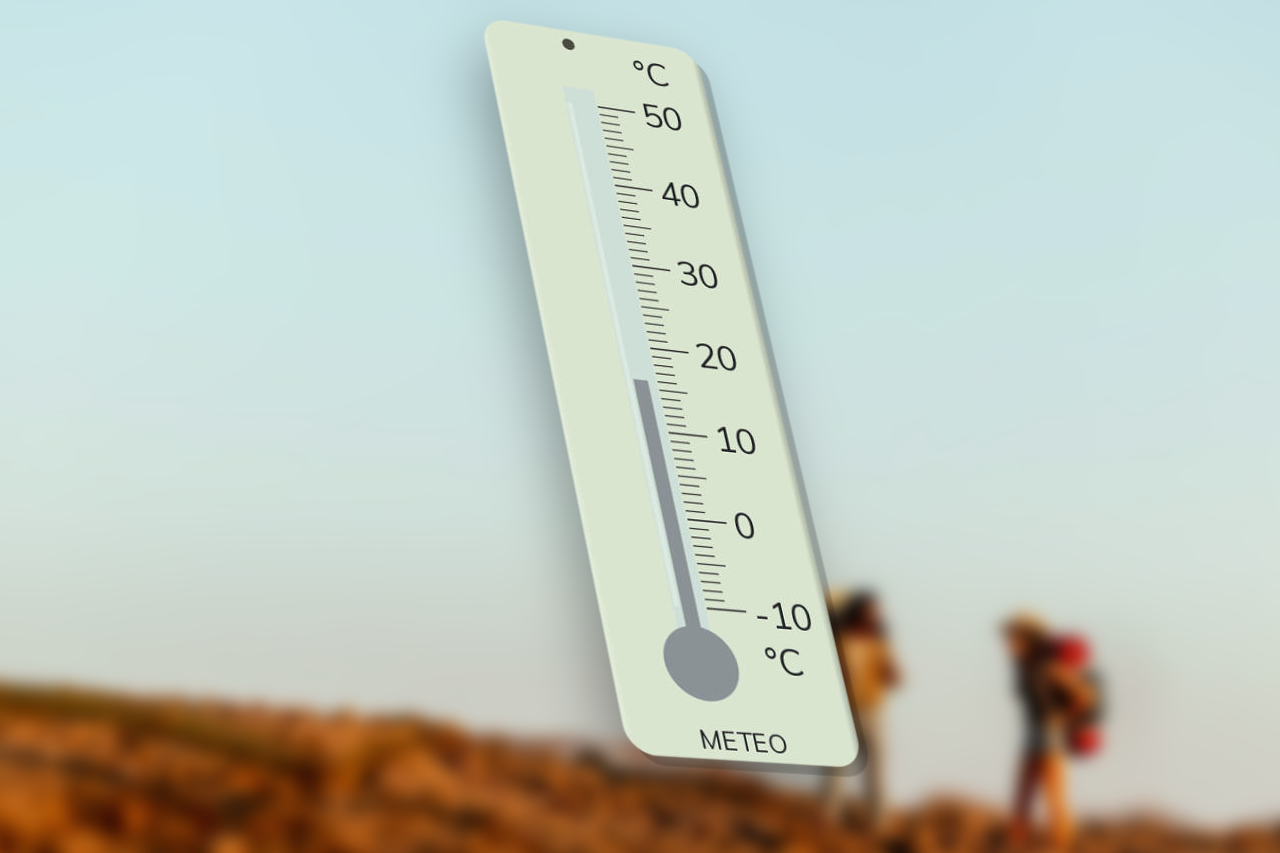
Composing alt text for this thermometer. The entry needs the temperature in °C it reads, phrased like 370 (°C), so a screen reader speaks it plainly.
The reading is 16 (°C)
